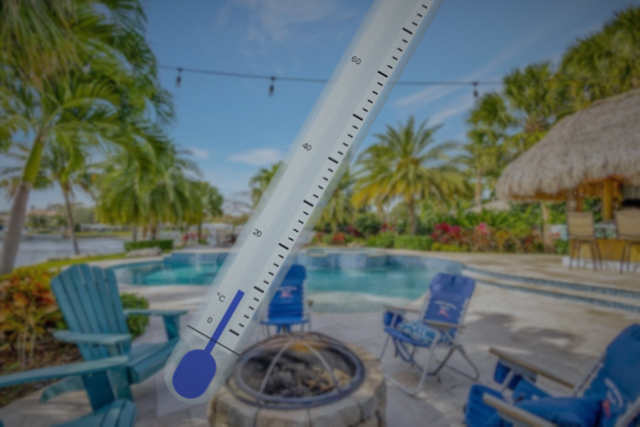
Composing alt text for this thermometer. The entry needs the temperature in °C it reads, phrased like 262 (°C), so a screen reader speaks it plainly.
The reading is 8 (°C)
